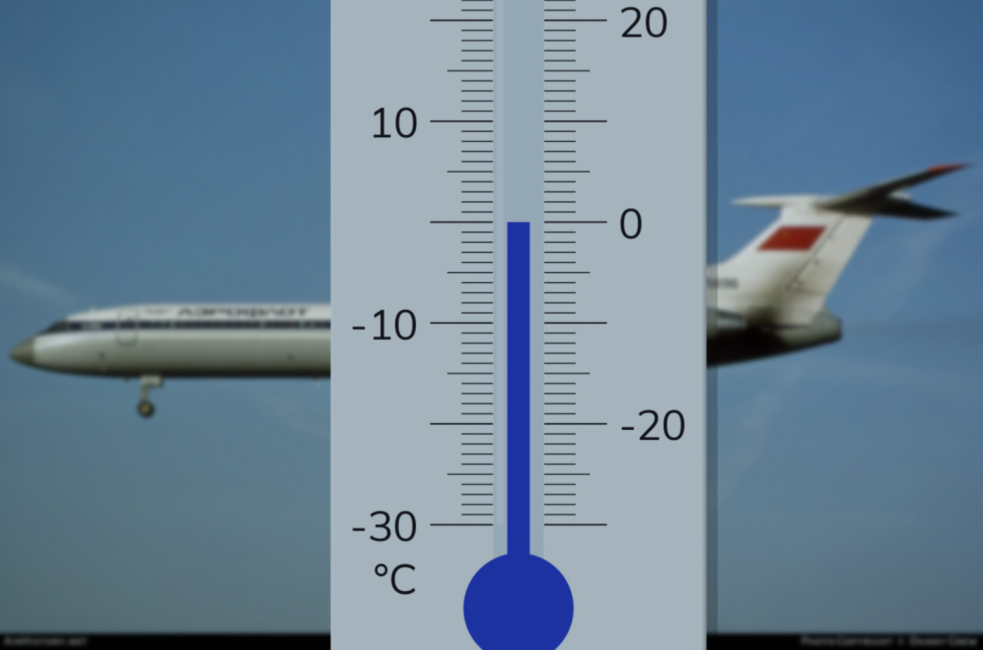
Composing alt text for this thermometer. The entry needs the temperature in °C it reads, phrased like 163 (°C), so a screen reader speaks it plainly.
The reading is 0 (°C)
